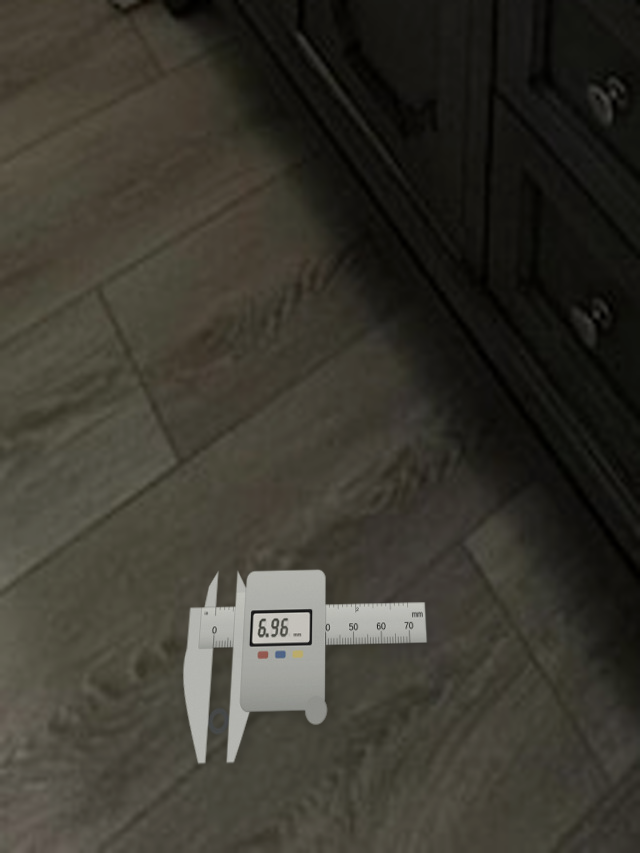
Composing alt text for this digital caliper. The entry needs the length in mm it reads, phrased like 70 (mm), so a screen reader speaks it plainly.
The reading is 6.96 (mm)
